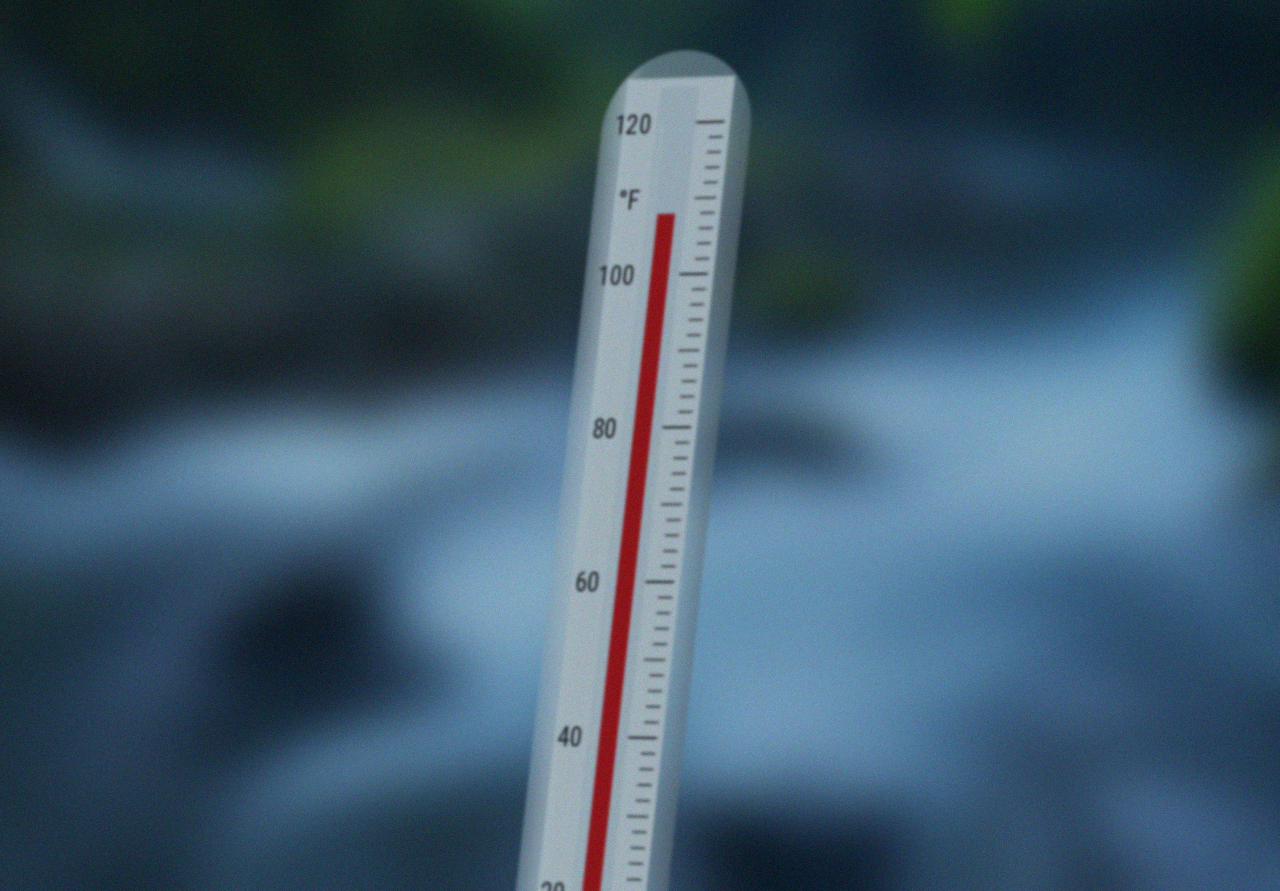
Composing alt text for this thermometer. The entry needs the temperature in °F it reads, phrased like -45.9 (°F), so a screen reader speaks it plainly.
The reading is 108 (°F)
